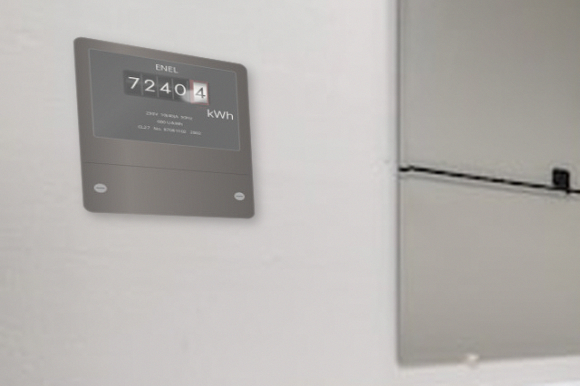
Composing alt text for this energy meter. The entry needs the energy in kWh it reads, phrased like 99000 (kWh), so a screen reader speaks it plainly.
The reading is 7240.4 (kWh)
